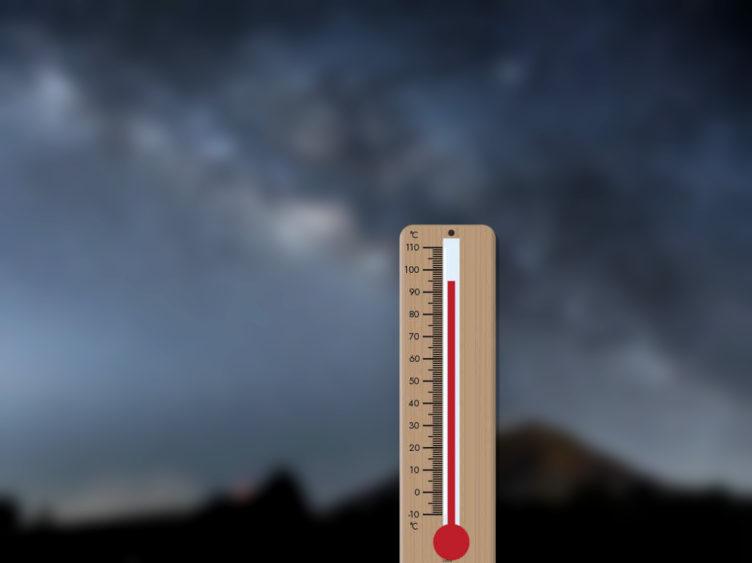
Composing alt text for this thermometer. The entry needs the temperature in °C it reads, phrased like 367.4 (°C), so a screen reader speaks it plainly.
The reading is 95 (°C)
